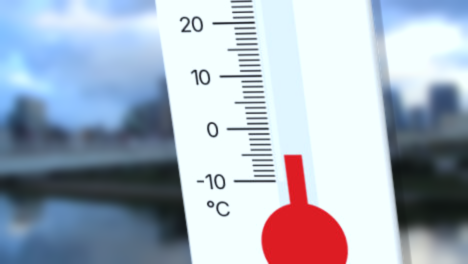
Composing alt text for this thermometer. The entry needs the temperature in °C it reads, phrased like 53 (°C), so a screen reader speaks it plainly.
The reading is -5 (°C)
